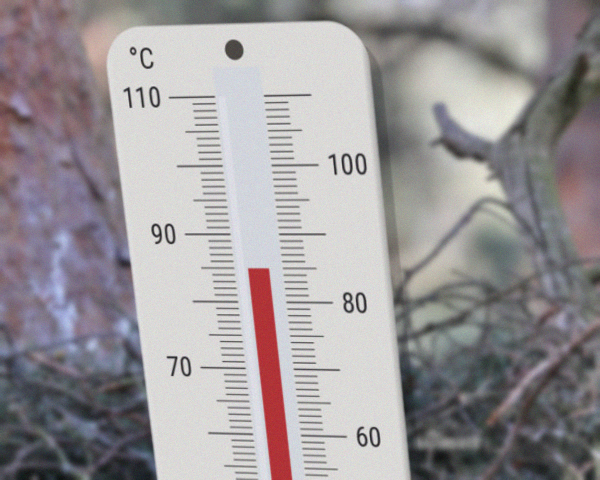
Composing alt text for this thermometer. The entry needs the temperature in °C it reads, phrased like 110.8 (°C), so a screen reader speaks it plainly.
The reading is 85 (°C)
